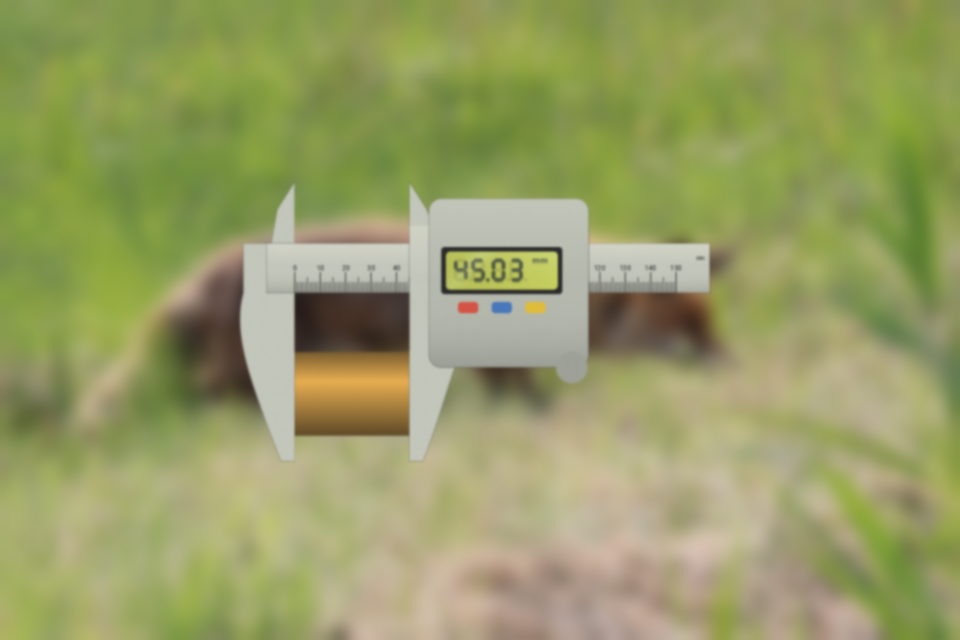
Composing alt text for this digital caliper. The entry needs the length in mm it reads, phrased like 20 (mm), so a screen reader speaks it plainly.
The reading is 45.03 (mm)
